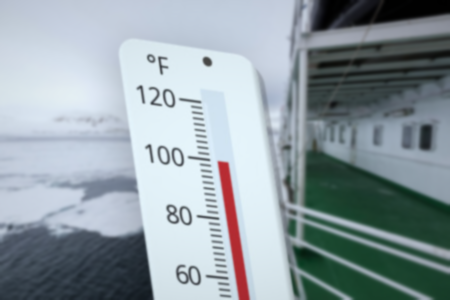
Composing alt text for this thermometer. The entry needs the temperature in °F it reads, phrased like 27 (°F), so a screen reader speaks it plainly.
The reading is 100 (°F)
